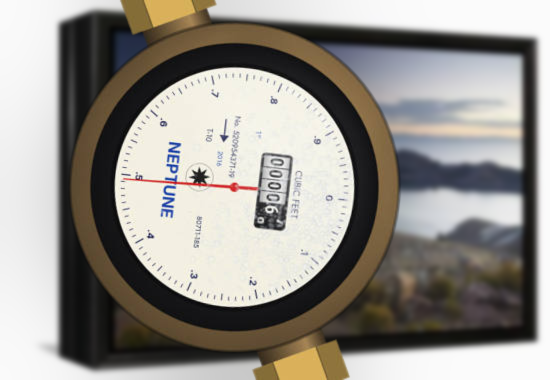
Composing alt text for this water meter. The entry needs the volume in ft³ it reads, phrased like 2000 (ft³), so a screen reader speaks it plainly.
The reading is 67.49 (ft³)
